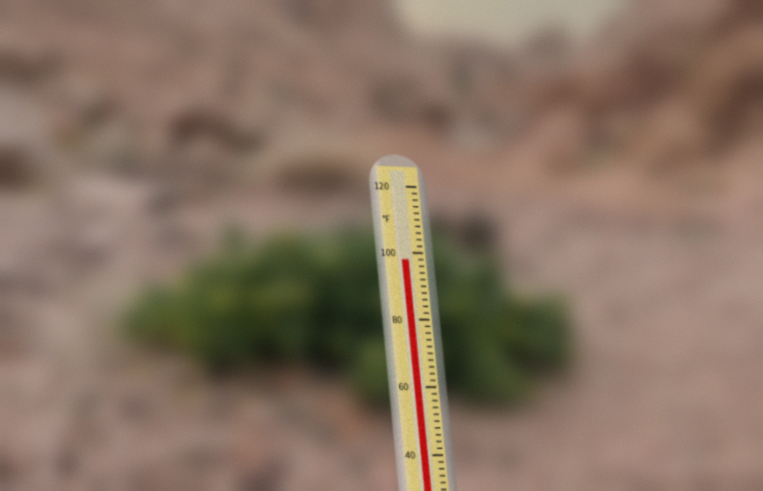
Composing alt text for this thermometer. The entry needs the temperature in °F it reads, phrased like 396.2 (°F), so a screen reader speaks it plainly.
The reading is 98 (°F)
